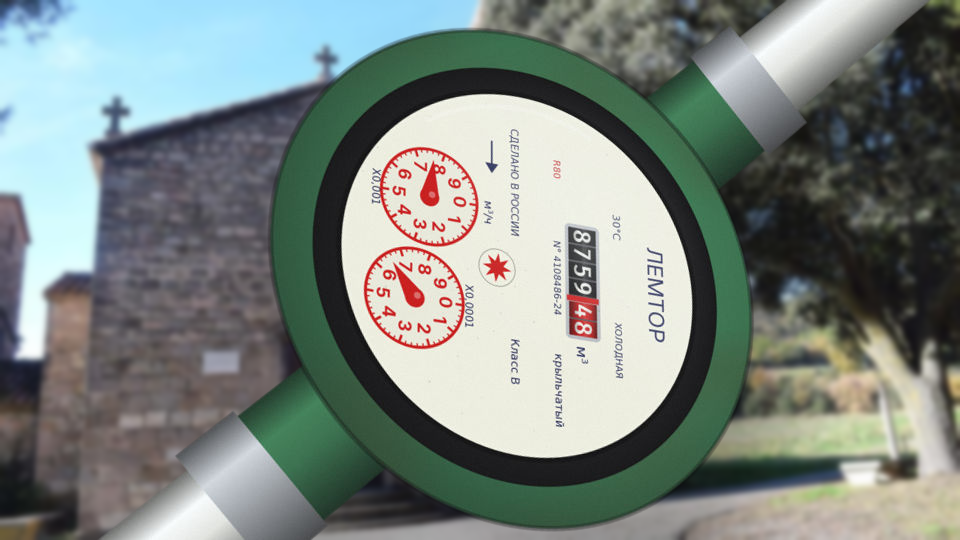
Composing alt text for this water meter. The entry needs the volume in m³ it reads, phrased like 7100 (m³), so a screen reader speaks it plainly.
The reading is 8759.4876 (m³)
